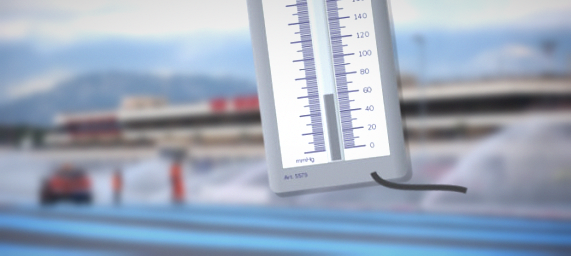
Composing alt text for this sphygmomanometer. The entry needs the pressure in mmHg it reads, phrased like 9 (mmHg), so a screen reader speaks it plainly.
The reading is 60 (mmHg)
